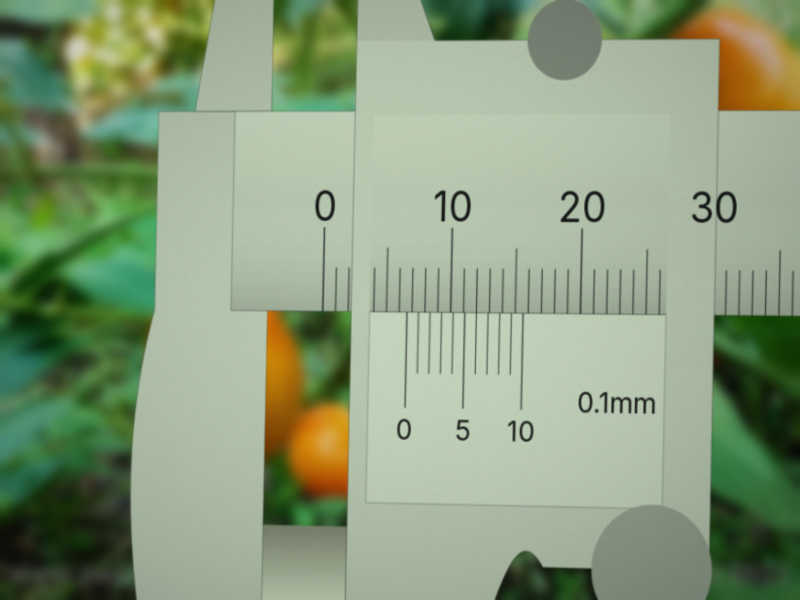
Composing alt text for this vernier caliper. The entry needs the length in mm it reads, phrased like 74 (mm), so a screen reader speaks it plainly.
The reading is 6.6 (mm)
